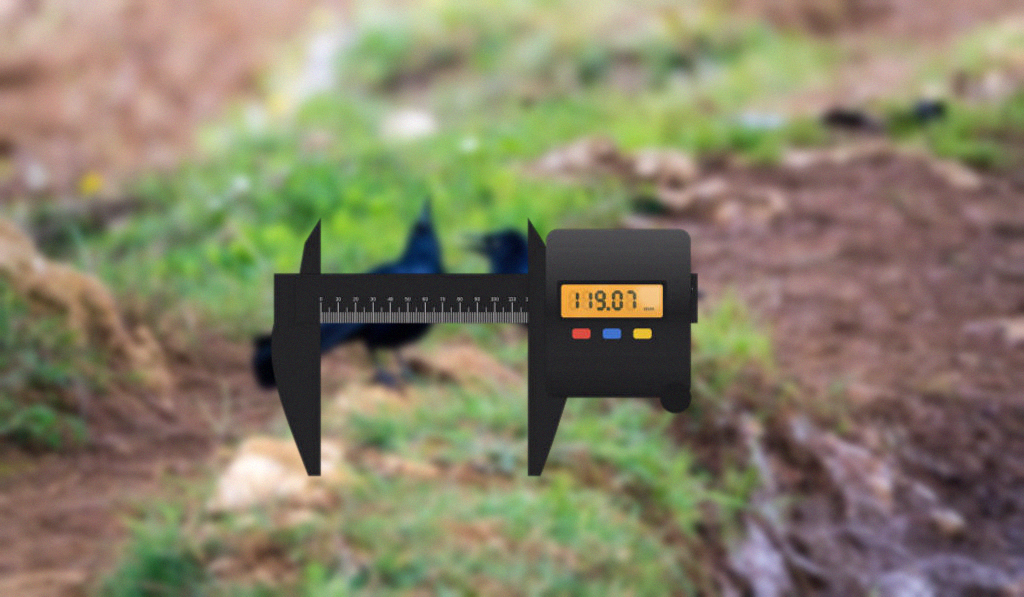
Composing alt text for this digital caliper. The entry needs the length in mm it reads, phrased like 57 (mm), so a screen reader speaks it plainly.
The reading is 119.07 (mm)
